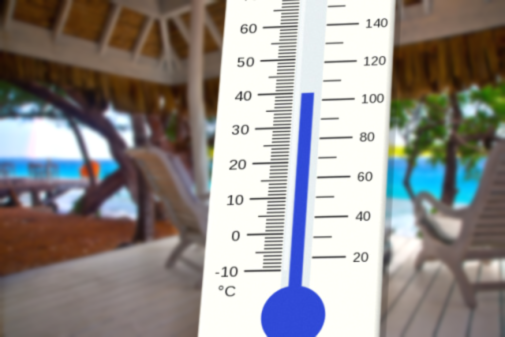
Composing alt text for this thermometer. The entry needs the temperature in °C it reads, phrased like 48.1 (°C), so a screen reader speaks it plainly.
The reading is 40 (°C)
